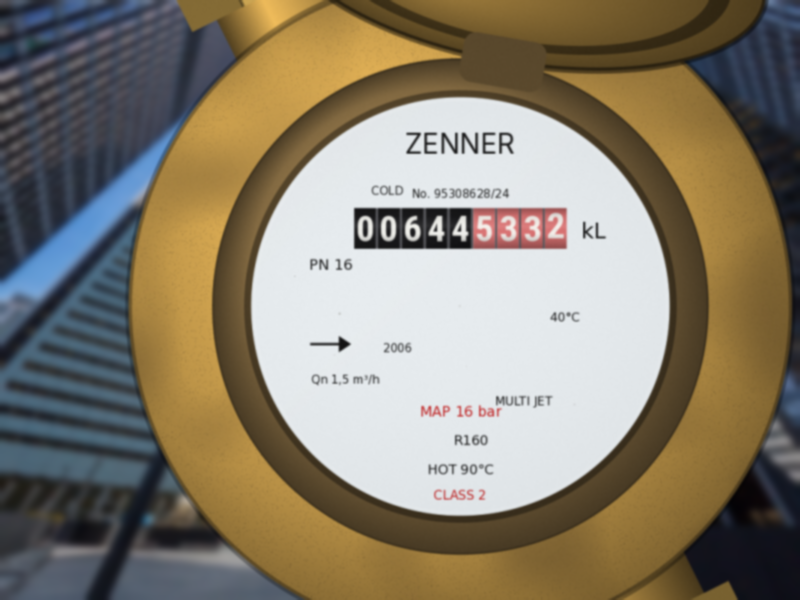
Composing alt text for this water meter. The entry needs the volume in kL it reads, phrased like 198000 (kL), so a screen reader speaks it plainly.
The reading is 644.5332 (kL)
